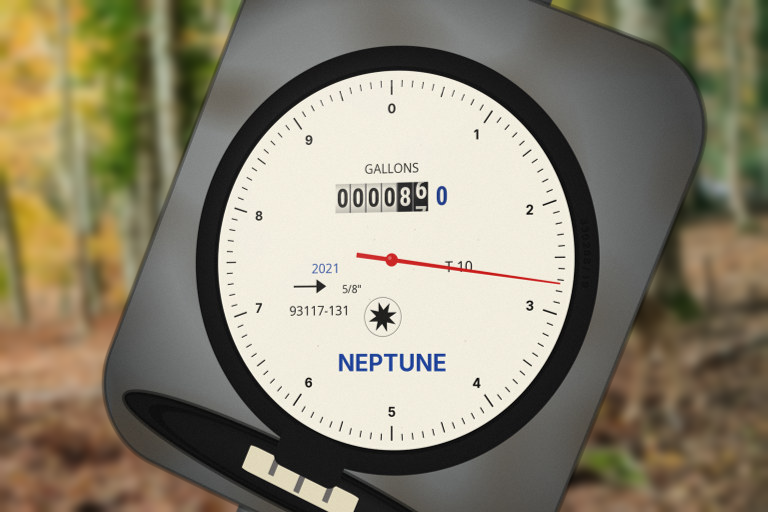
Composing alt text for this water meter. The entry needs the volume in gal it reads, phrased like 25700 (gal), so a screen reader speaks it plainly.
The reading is 862.7 (gal)
